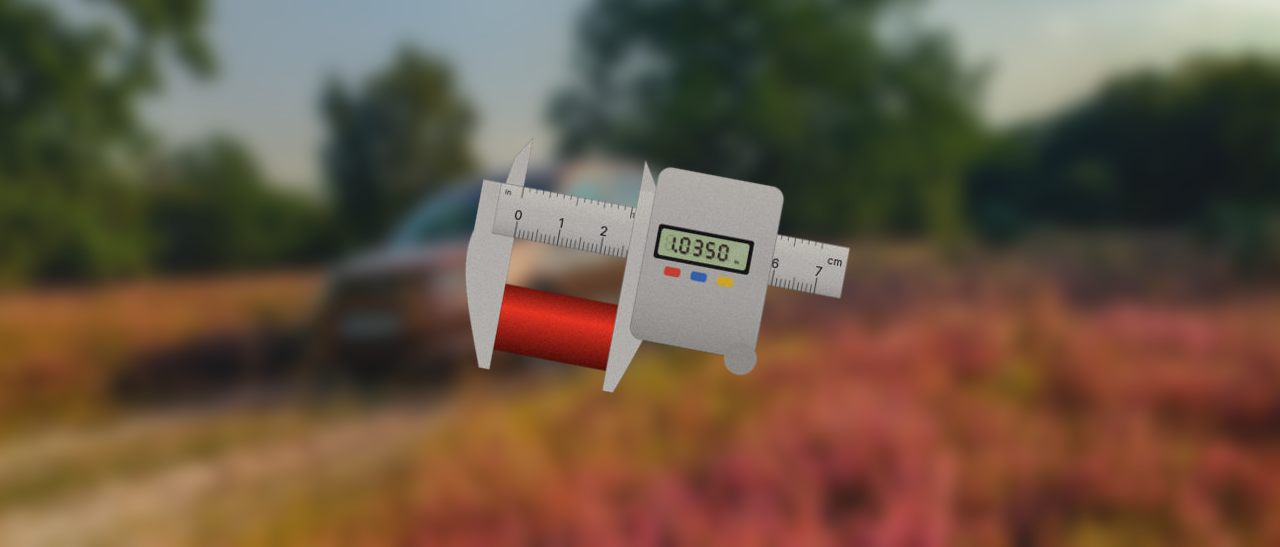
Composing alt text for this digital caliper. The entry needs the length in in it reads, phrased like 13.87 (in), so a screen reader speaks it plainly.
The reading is 1.0350 (in)
